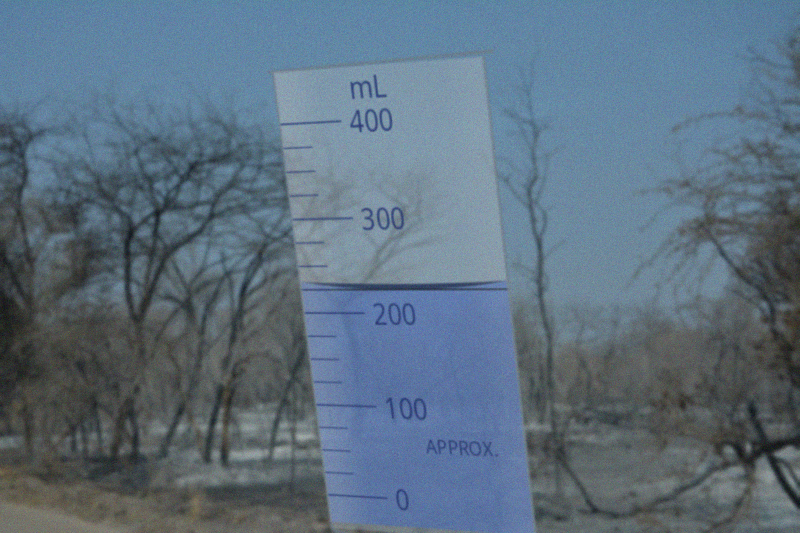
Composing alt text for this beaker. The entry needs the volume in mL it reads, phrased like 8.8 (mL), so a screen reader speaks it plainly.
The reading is 225 (mL)
